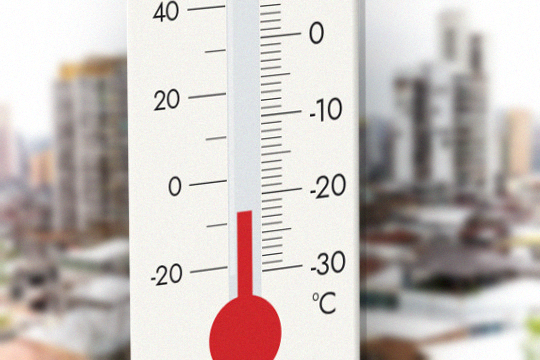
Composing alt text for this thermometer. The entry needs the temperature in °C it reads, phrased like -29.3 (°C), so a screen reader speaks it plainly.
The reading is -22 (°C)
